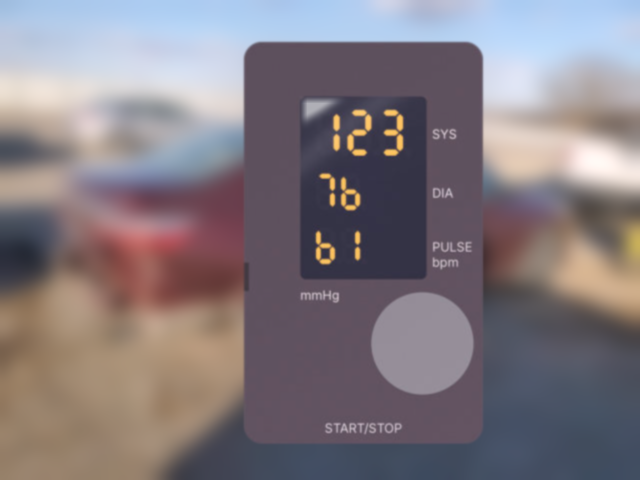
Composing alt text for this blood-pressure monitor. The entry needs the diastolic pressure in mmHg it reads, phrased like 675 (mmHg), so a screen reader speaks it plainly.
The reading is 76 (mmHg)
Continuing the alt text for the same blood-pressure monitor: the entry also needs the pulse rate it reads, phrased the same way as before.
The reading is 61 (bpm)
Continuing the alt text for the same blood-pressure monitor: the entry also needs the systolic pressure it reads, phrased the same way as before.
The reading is 123 (mmHg)
